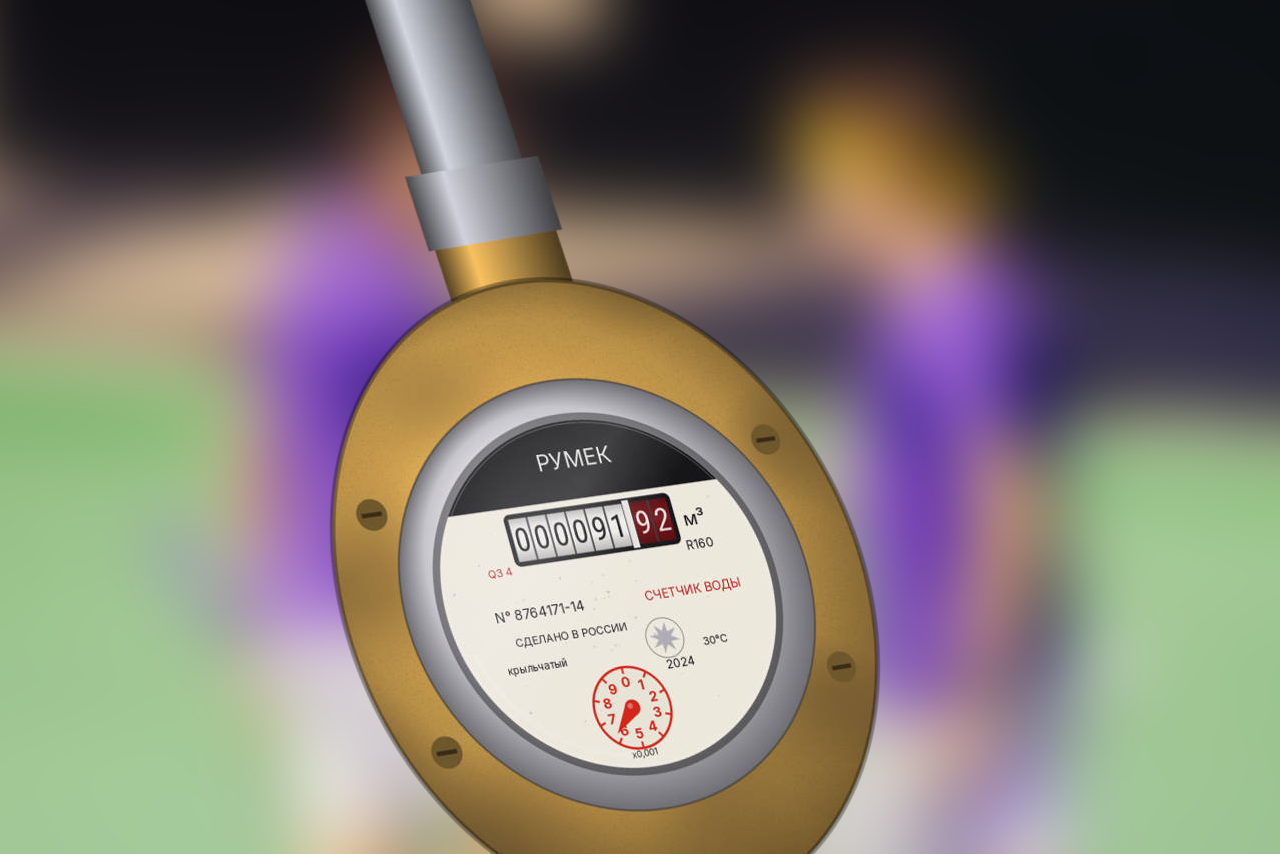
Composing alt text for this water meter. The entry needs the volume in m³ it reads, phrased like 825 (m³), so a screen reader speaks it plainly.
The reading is 91.926 (m³)
